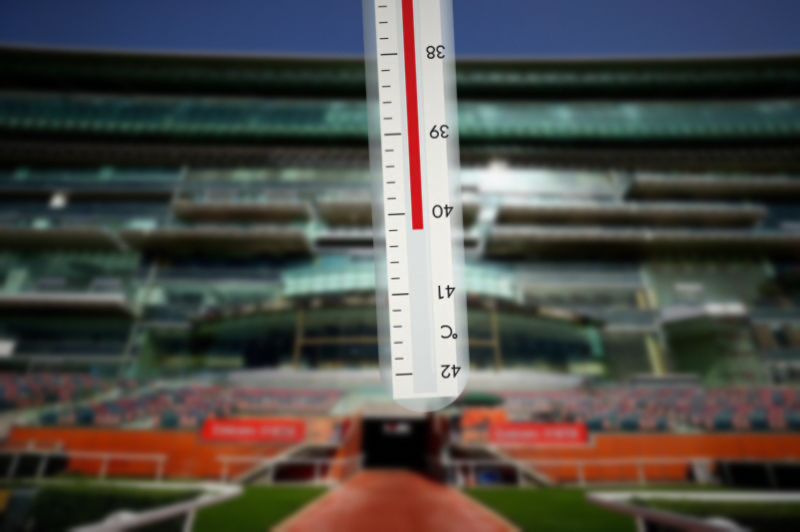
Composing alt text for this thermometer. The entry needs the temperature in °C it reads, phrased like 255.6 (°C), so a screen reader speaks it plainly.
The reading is 40.2 (°C)
